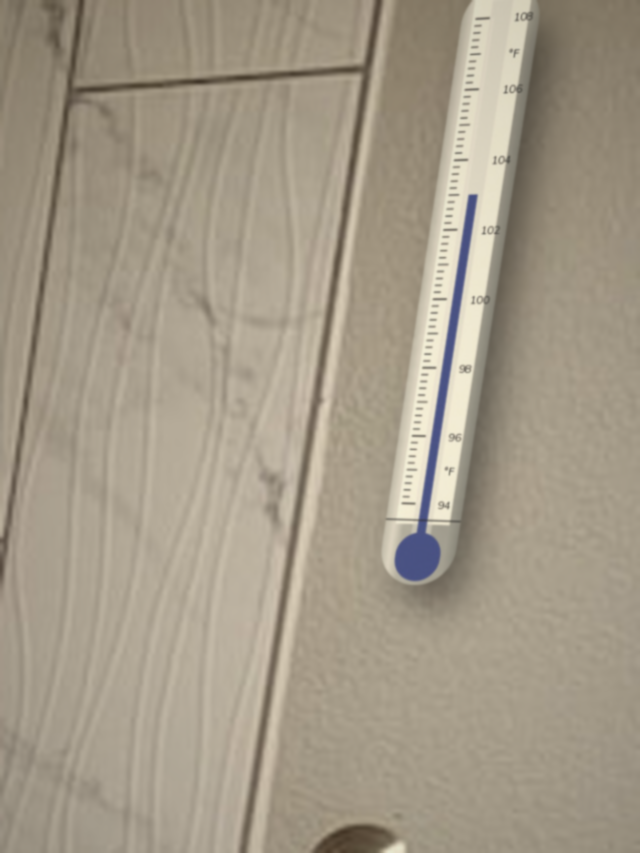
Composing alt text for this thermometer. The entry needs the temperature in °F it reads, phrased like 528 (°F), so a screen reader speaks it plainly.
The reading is 103 (°F)
